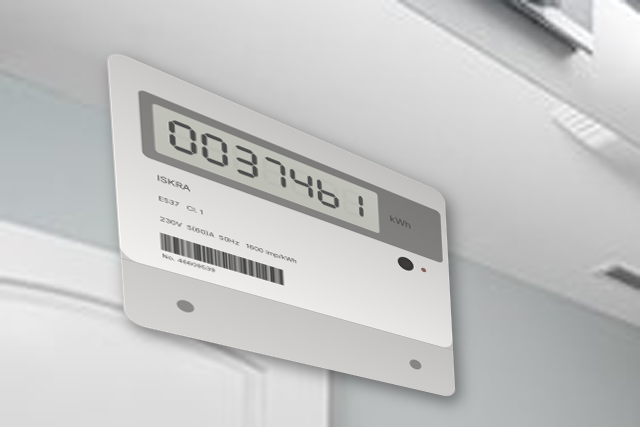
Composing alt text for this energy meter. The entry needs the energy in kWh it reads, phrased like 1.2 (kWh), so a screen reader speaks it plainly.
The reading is 37461 (kWh)
